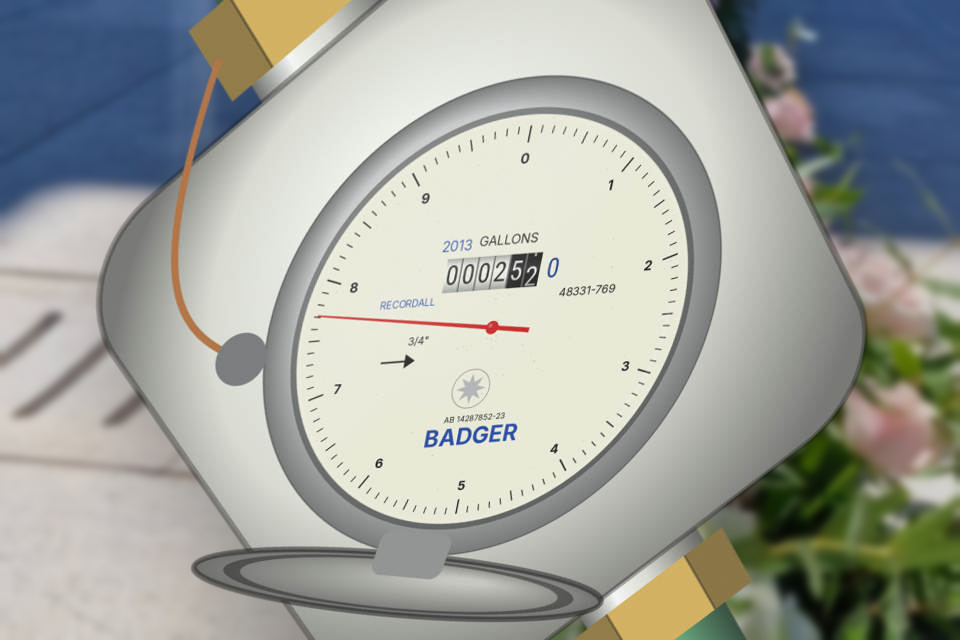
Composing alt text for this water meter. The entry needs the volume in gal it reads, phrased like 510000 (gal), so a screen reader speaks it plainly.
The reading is 2517.7 (gal)
